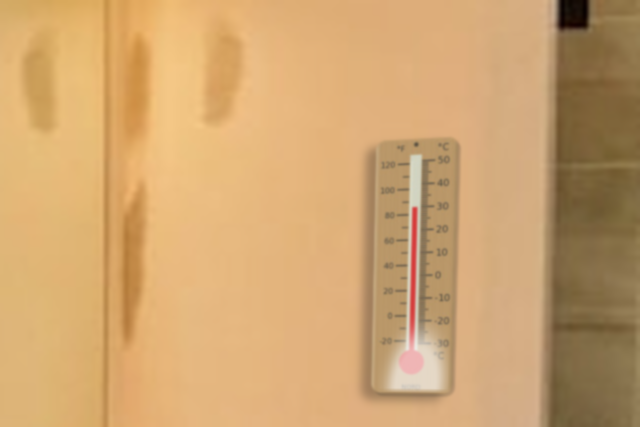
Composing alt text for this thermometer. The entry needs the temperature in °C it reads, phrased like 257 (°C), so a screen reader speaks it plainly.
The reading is 30 (°C)
